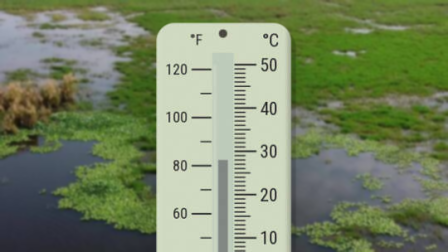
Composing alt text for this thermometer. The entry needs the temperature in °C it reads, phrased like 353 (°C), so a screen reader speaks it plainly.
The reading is 28 (°C)
